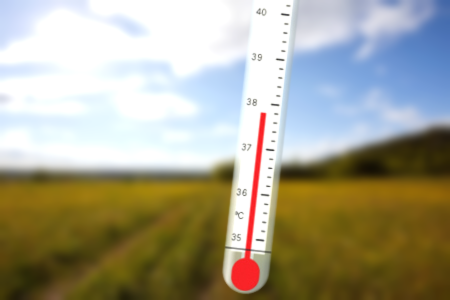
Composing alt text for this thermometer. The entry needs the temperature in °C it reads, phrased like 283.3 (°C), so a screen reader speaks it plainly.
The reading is 37.8 (°C)
